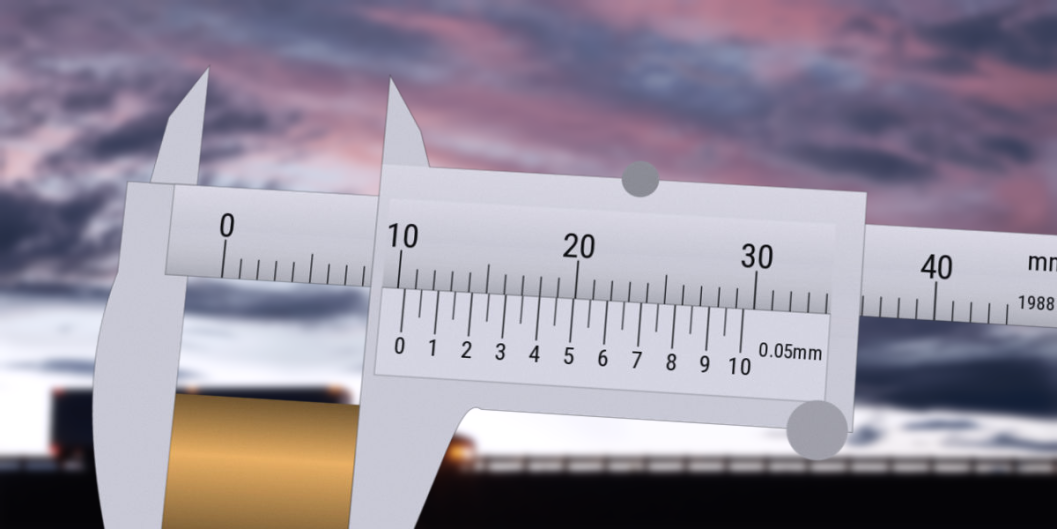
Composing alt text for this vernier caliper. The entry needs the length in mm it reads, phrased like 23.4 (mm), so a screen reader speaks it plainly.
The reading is 10.4 (mm)
